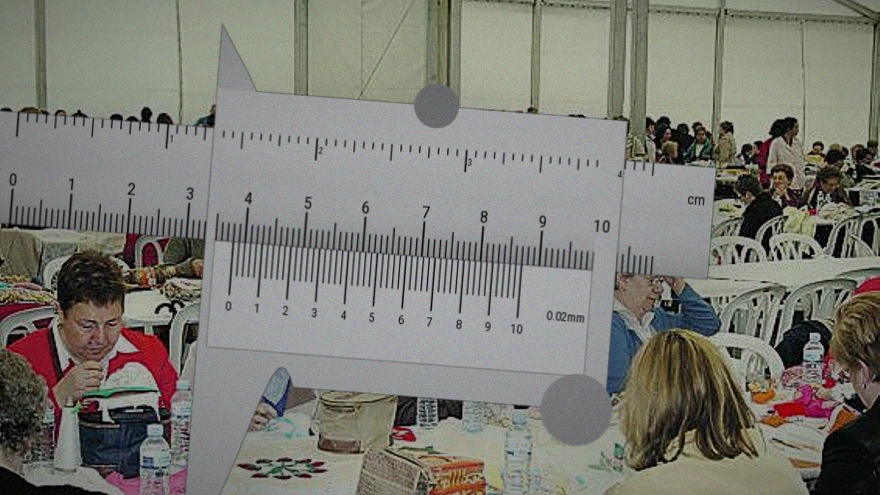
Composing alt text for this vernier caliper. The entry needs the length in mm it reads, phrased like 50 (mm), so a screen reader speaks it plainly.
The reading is 38.0 (mm)
